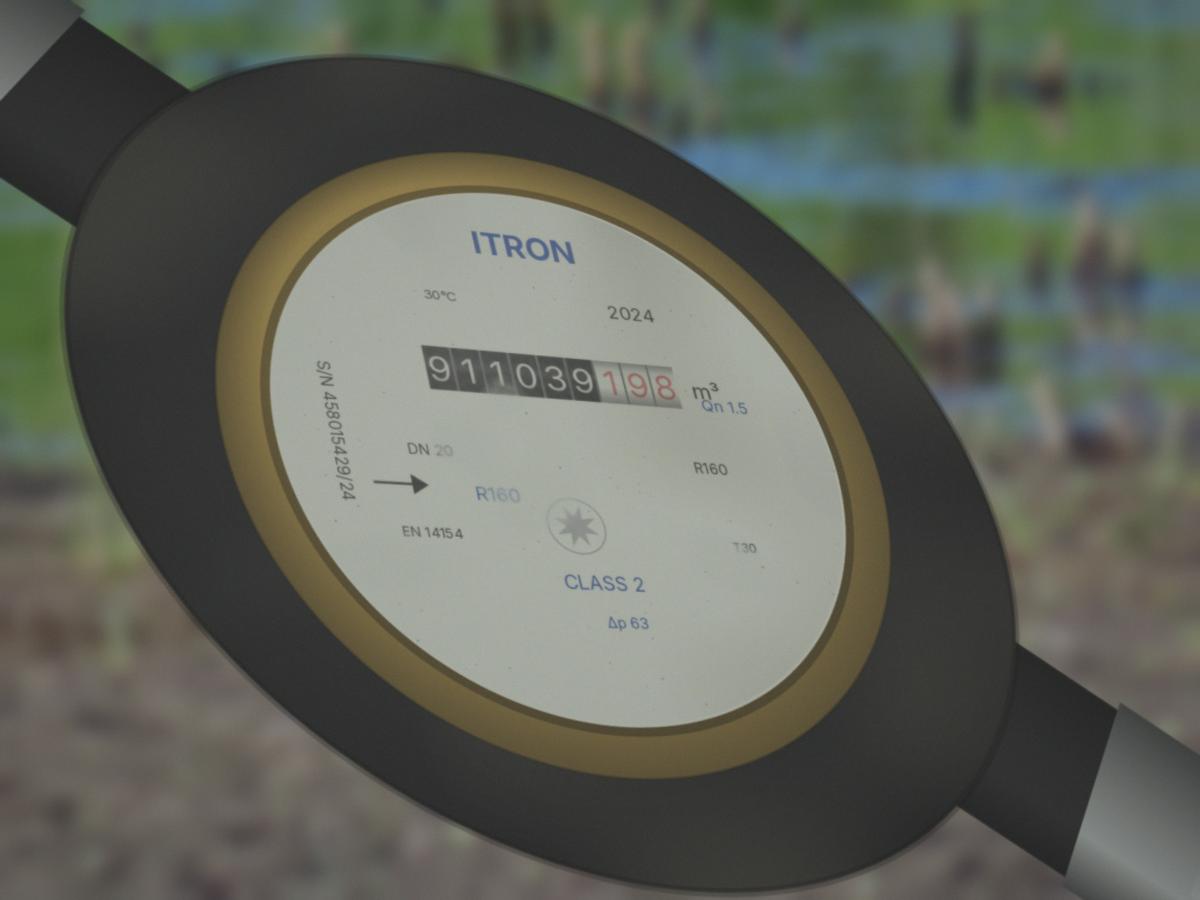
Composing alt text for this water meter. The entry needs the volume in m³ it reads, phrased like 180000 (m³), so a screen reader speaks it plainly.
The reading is 911039.198 (m³)
